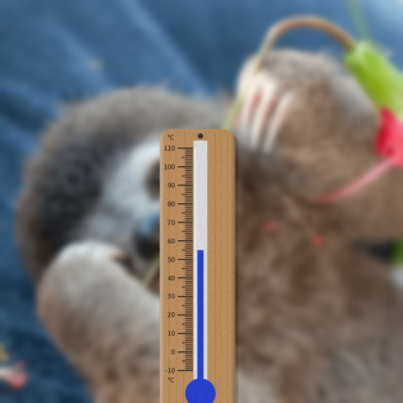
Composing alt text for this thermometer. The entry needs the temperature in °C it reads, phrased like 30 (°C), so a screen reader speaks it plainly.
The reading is 55 (°C)
